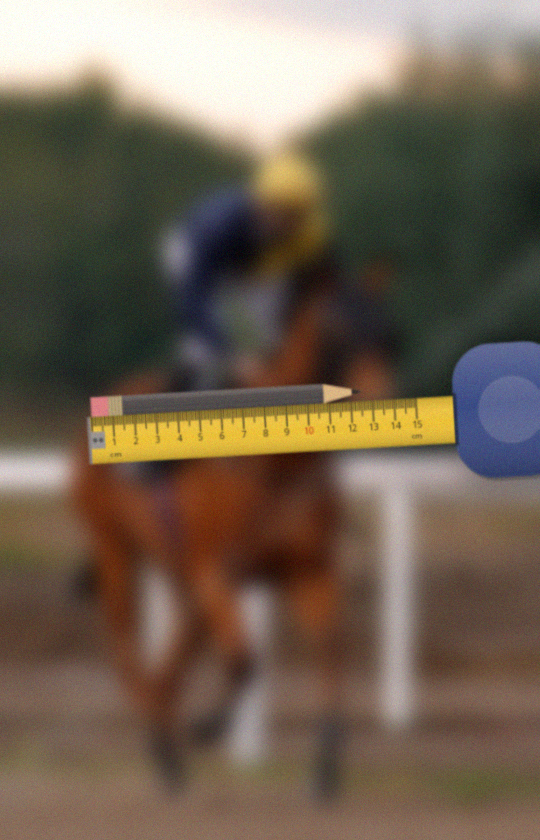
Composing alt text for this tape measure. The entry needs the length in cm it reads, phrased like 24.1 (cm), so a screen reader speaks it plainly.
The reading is 12.5 (cm)
